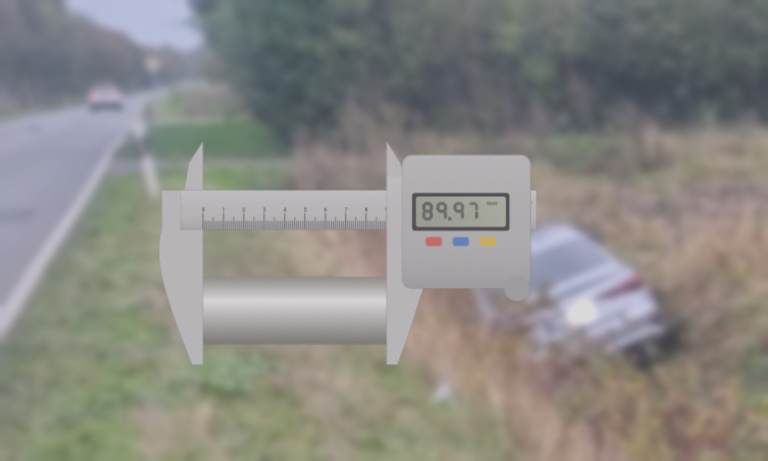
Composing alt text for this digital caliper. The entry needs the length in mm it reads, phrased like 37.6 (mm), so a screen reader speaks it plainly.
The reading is 89.97 (mm)
